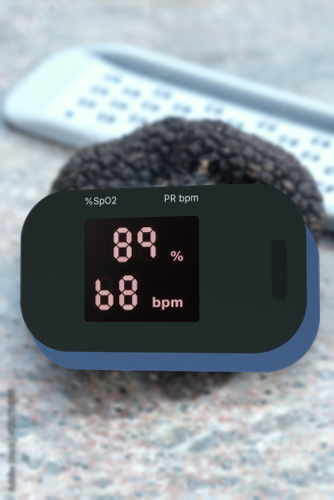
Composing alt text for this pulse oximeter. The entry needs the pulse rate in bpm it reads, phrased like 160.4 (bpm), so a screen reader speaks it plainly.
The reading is 68 (bpm)
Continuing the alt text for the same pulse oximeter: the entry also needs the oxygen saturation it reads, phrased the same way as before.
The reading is 89 (%)
